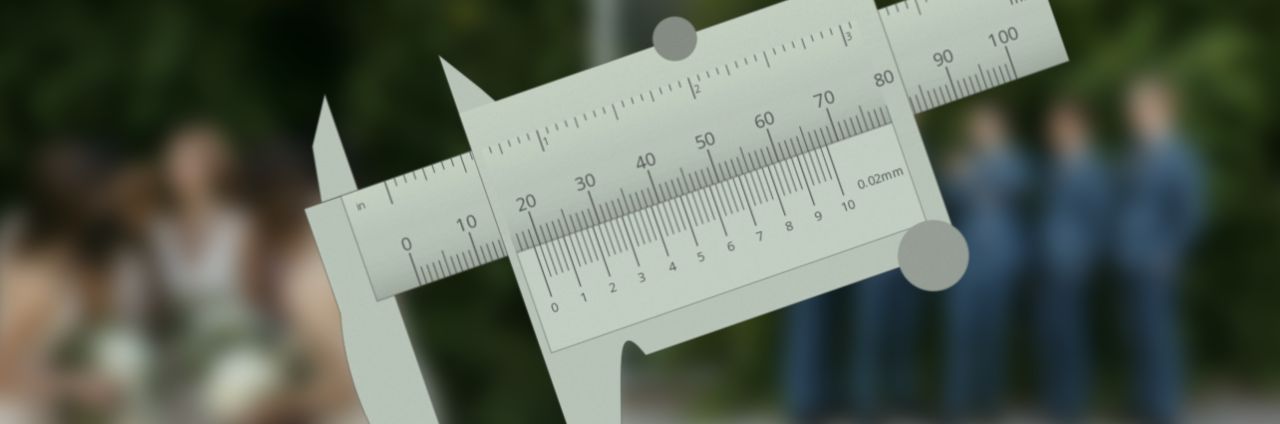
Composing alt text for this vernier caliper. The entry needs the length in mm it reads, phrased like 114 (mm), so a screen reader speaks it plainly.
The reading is 19.0 (mm)
